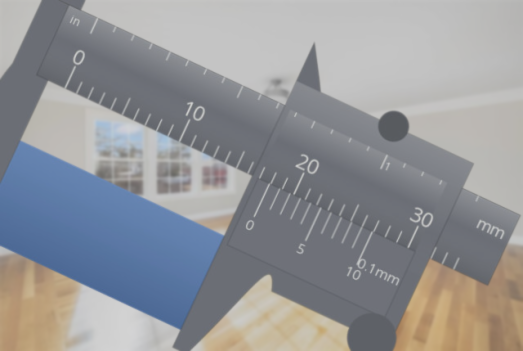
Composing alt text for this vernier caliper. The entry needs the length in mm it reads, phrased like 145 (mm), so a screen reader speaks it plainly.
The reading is 17.9 (mm)
